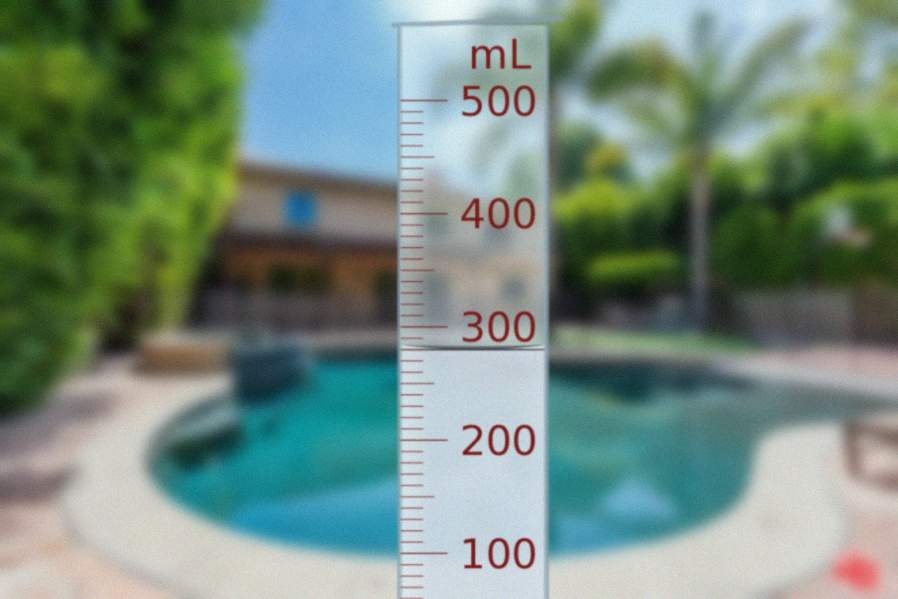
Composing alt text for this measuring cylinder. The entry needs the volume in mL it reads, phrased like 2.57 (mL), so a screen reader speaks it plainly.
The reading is 280 (mL)
